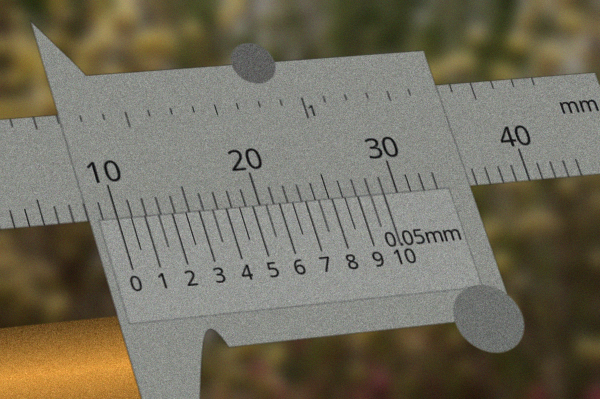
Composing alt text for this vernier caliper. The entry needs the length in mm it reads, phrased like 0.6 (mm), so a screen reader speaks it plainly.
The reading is 10.0 (mm)
